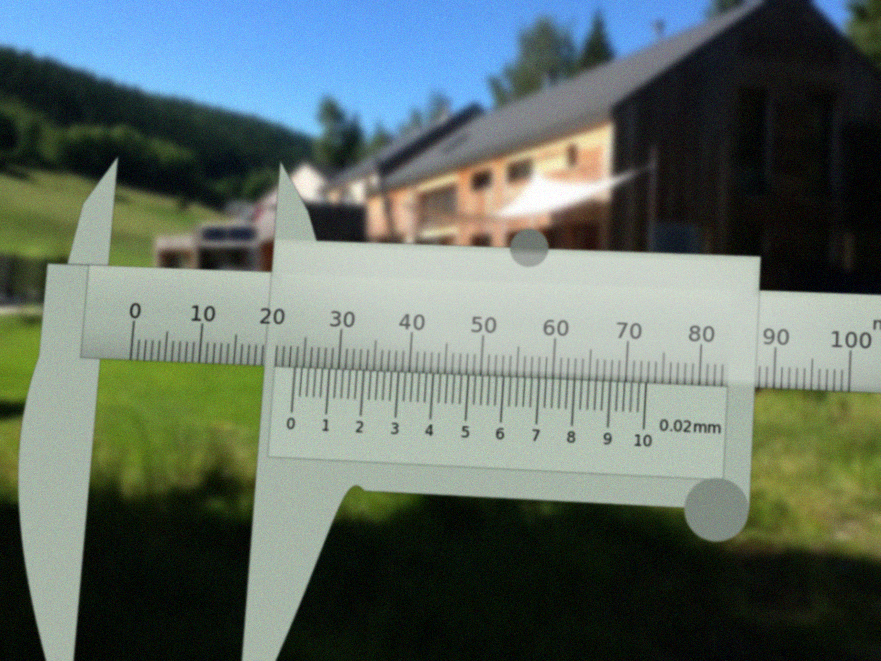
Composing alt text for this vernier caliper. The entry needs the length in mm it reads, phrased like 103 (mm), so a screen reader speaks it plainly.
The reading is 23.8 (mm)
